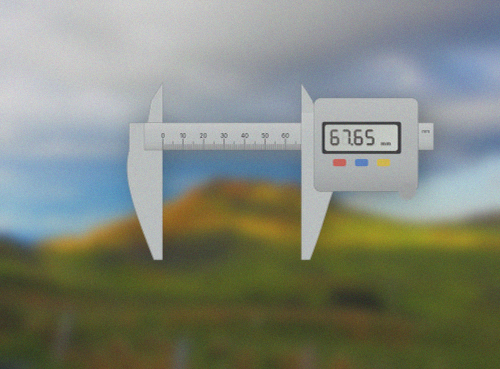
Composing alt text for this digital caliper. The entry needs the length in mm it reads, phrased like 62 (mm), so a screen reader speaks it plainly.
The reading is 67.65 (mm)
